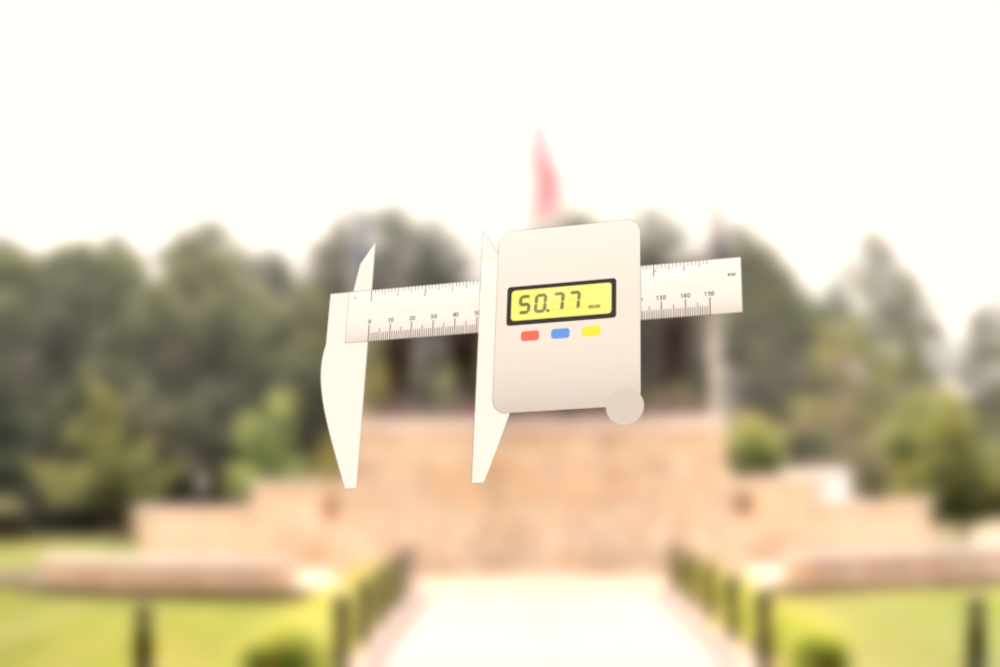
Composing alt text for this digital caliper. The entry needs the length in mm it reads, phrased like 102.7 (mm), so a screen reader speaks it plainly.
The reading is 50.77 (mm)
